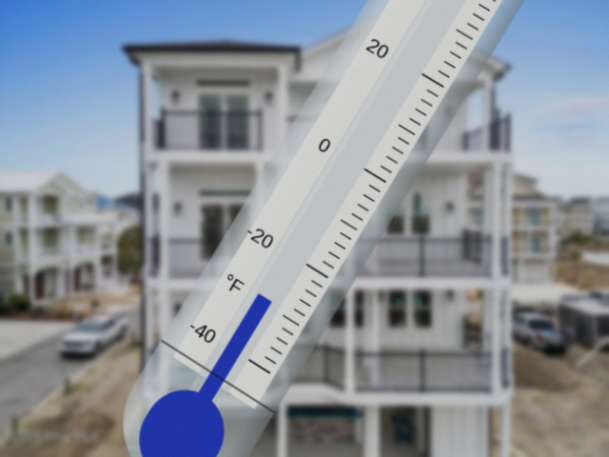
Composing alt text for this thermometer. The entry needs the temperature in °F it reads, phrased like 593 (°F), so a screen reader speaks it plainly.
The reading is -29 (°F)
